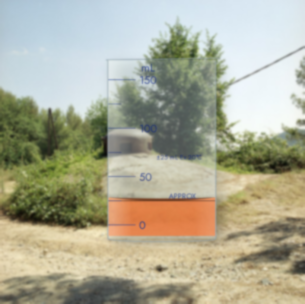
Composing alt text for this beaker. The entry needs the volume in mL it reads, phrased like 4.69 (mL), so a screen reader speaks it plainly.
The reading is 25 (mL)
